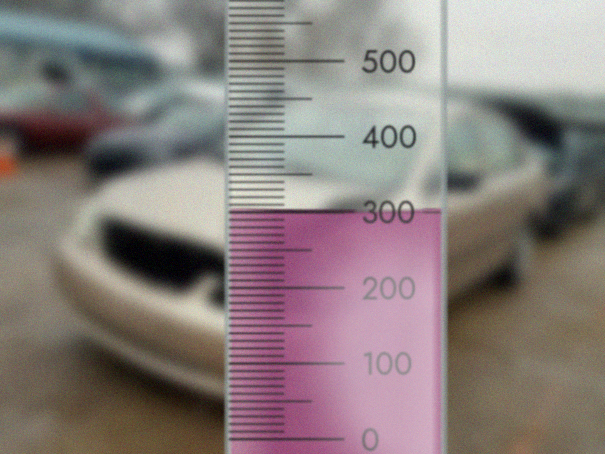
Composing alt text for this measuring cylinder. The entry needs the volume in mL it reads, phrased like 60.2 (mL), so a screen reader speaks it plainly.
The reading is 300 (mL)
